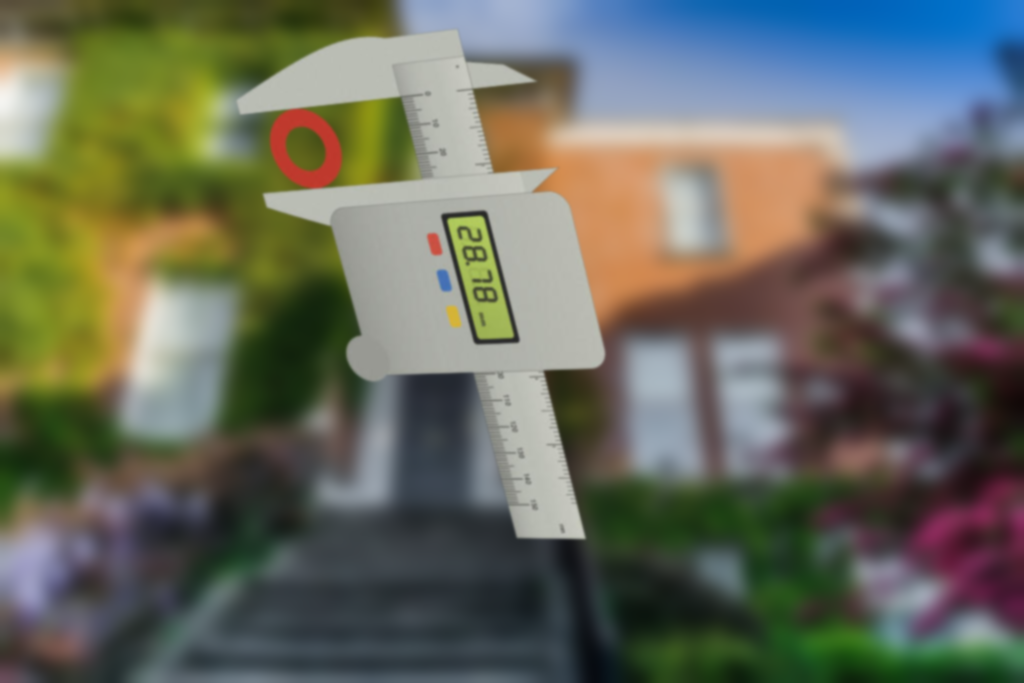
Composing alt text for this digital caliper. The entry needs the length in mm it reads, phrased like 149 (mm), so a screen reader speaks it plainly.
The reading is 28.78 (mm)
